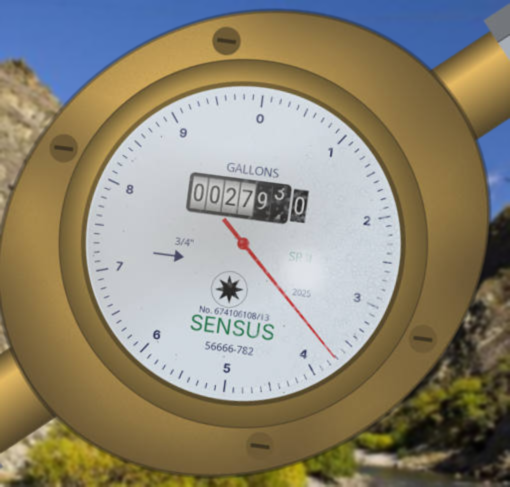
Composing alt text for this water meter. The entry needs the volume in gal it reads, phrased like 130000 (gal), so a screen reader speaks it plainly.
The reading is 27933.7 (gal)
